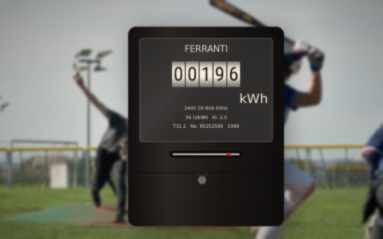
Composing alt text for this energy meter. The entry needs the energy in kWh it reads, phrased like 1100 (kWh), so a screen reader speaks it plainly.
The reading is 196 (kWh)
